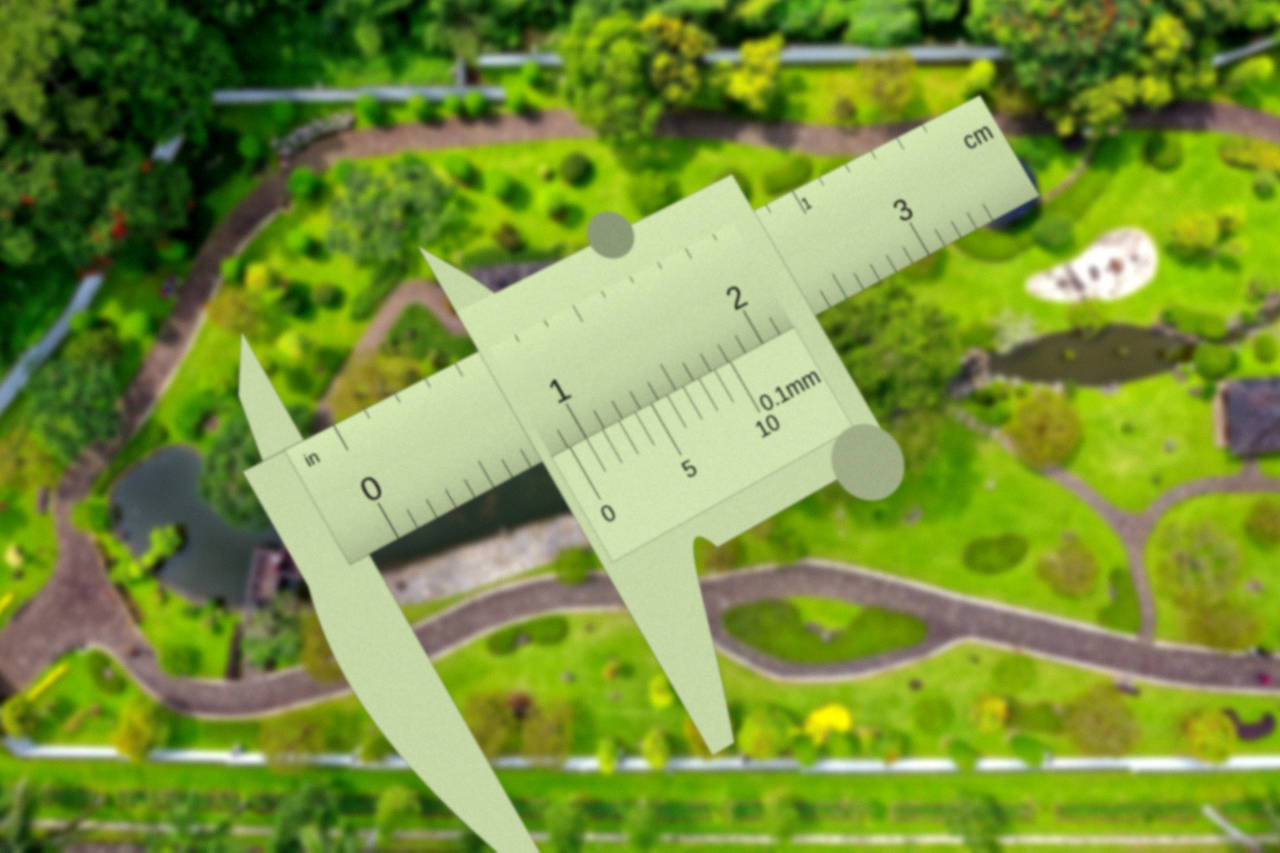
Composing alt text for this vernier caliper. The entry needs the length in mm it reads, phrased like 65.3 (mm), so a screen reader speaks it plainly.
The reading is 9.1 (mm)
